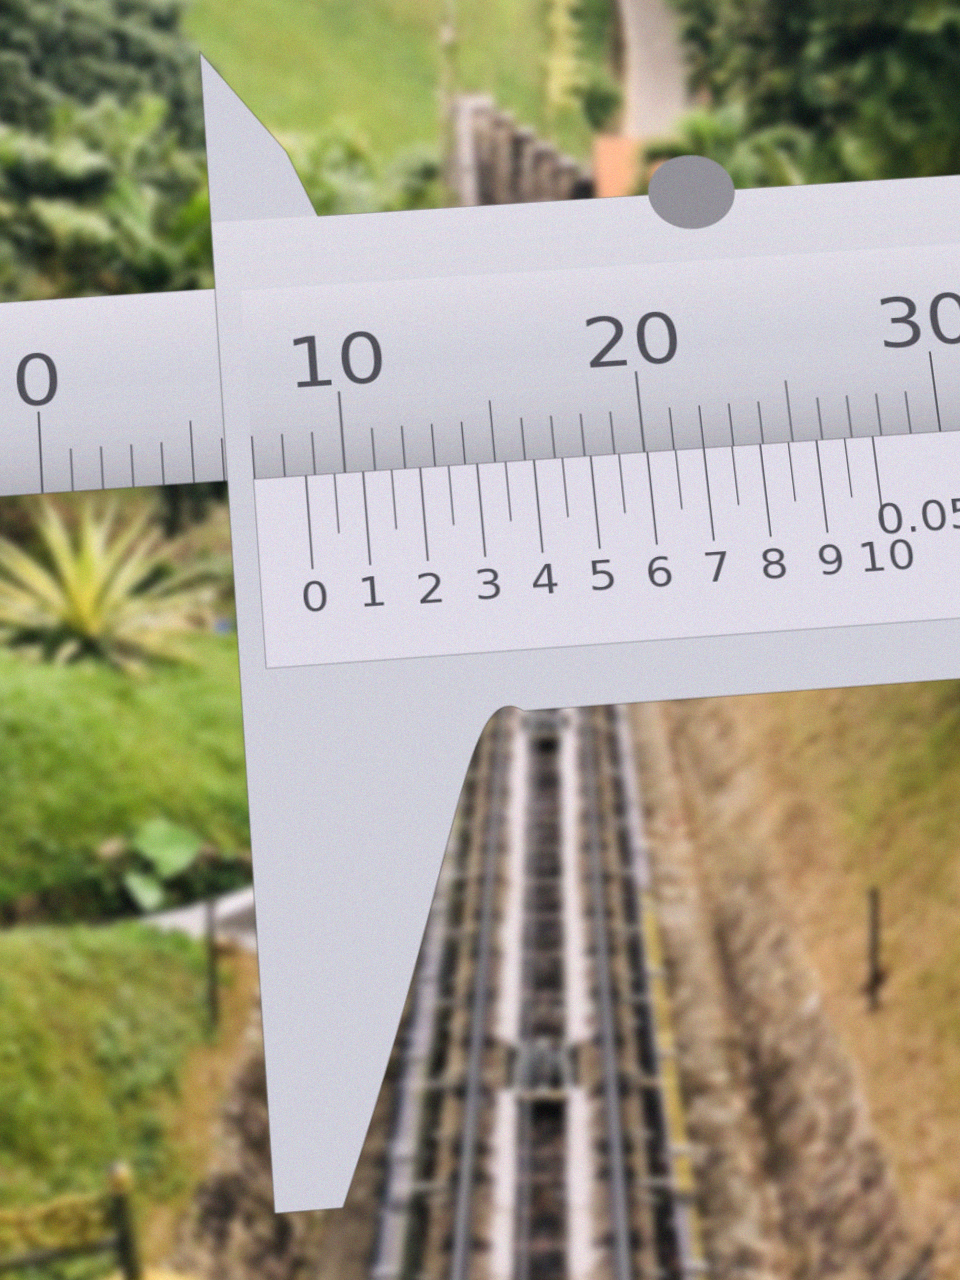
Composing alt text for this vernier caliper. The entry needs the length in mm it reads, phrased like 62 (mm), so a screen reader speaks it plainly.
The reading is 8.70 (mm)
